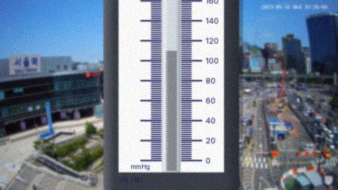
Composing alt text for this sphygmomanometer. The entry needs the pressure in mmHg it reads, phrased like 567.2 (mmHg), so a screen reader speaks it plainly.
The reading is 110 (mmHg)
